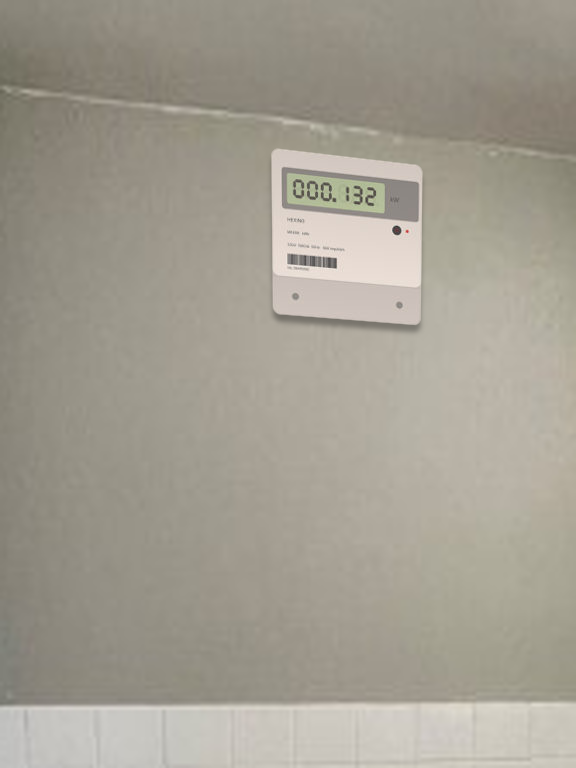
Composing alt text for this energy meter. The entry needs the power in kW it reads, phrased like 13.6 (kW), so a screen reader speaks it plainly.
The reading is 0.132 (kW)
